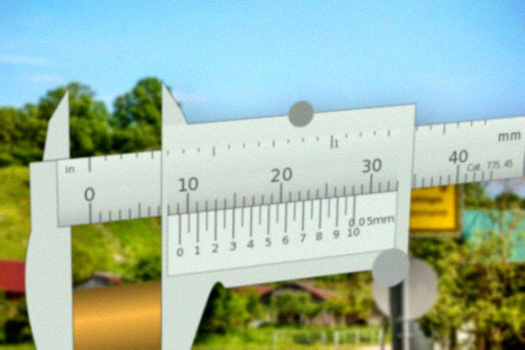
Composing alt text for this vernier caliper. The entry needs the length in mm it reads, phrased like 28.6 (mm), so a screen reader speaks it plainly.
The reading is 9.2 (mm)
